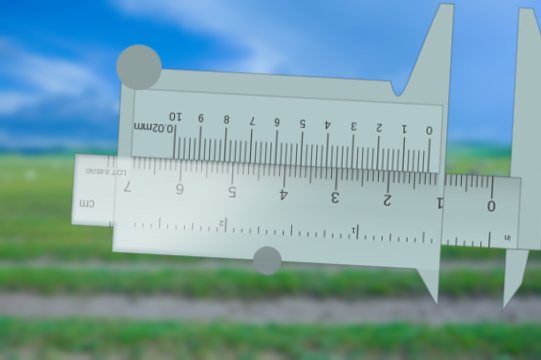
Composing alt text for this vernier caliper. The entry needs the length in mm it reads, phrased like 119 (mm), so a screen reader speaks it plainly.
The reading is 12.5 (mm)
